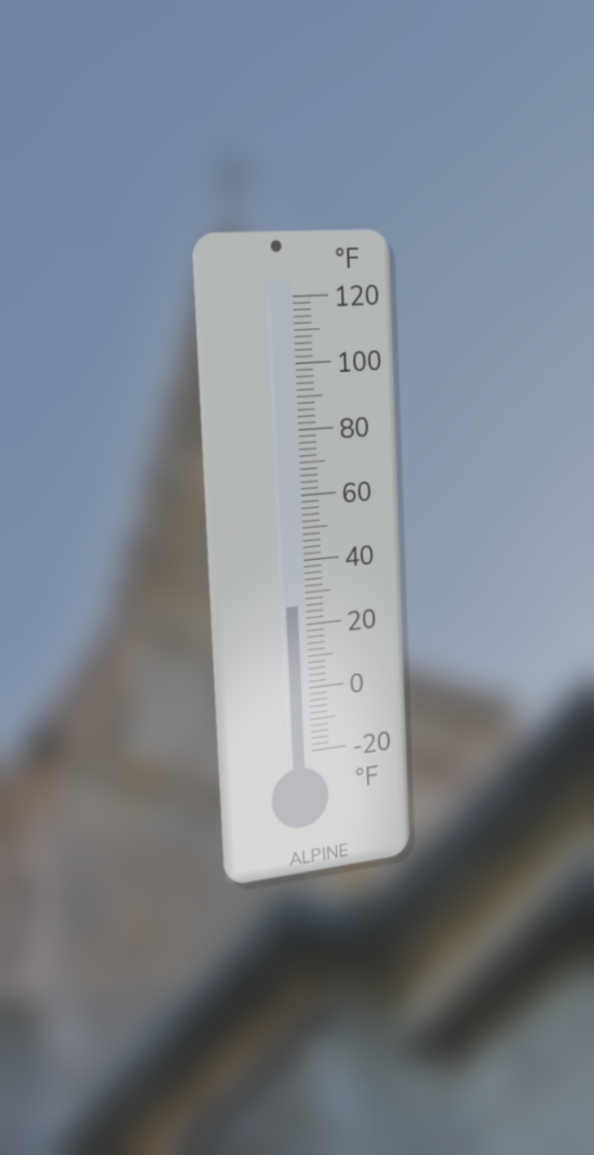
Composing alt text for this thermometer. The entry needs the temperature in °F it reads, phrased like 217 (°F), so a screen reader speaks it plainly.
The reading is 26 (°F)
